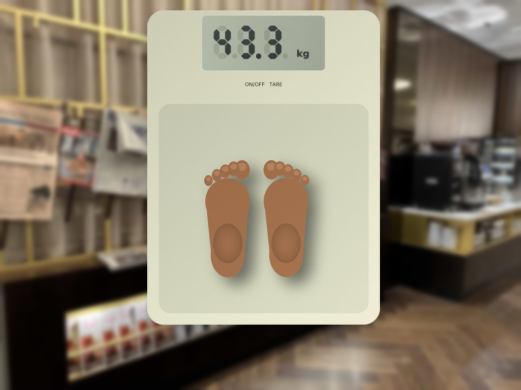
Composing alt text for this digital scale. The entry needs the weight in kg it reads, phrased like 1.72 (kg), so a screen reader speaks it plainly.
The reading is 43.3 (kg)
